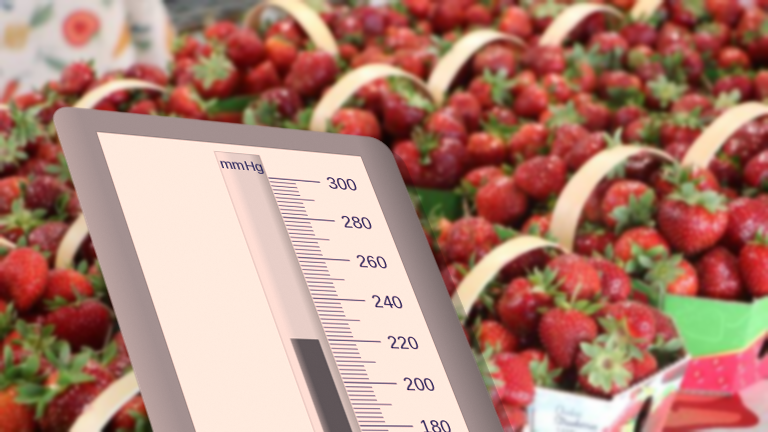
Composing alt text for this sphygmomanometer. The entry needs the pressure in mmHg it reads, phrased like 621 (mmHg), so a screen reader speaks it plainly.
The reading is 220 (mmHg)
